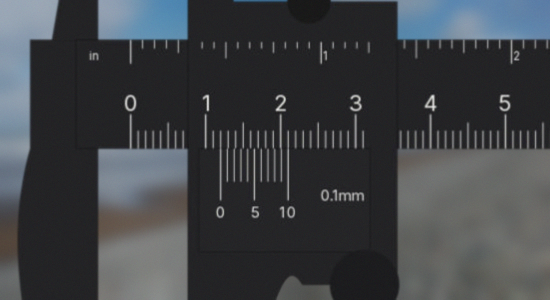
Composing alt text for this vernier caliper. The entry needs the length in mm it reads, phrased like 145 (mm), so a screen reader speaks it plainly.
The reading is 12.0 (mm)
